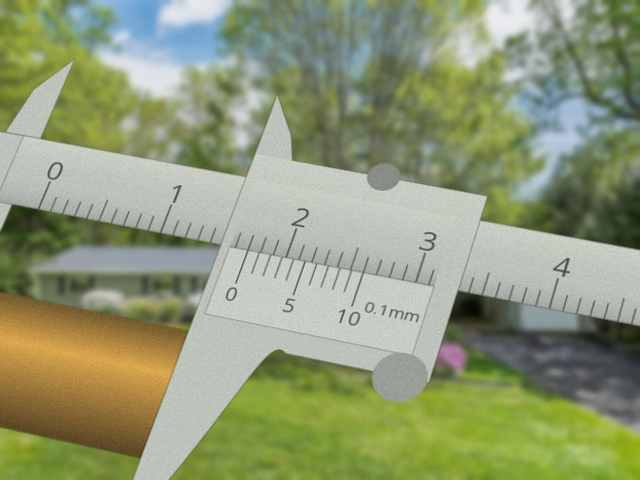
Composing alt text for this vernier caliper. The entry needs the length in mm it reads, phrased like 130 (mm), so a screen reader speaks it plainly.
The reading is 17.0 (mm)
